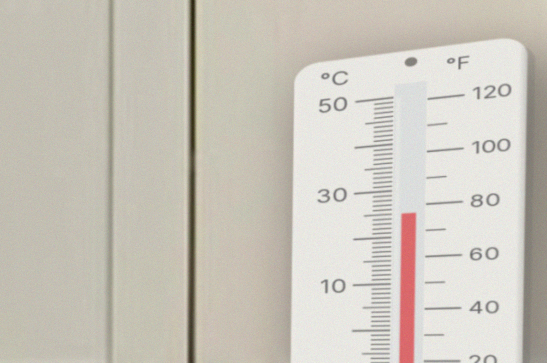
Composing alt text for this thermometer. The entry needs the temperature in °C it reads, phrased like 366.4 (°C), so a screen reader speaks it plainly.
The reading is 25 (°C)
